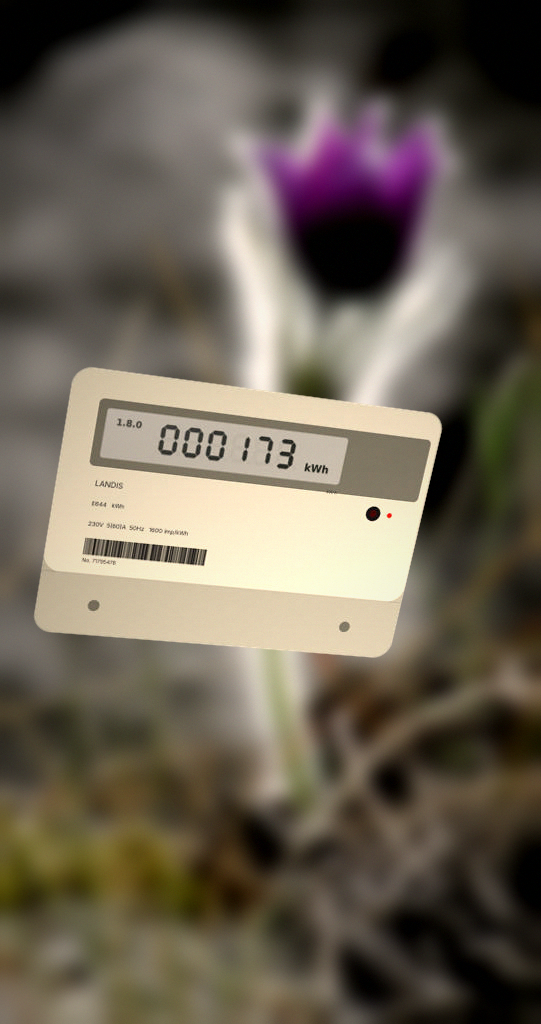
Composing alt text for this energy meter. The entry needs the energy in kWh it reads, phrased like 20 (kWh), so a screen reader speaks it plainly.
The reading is 173 (kWh)
